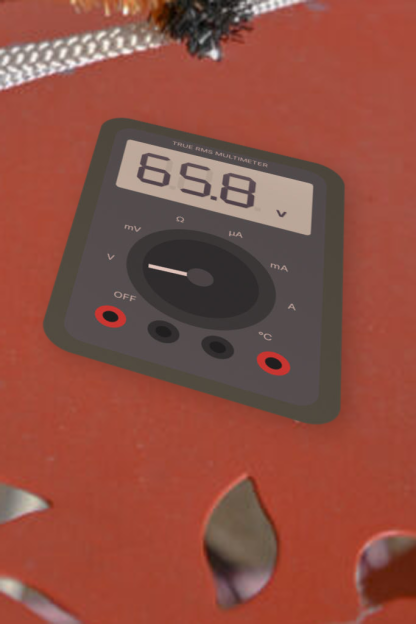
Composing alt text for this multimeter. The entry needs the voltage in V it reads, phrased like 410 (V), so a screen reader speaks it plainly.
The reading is 65.8 (V)
